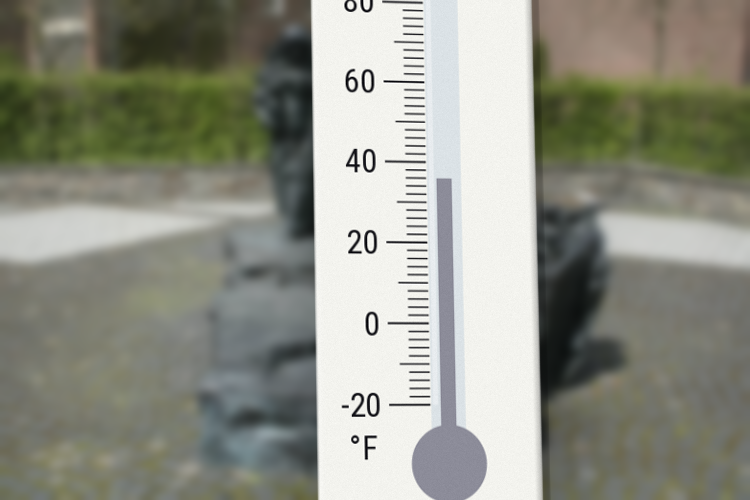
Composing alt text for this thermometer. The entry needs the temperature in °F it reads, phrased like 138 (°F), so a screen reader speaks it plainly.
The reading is 36 (°F)
